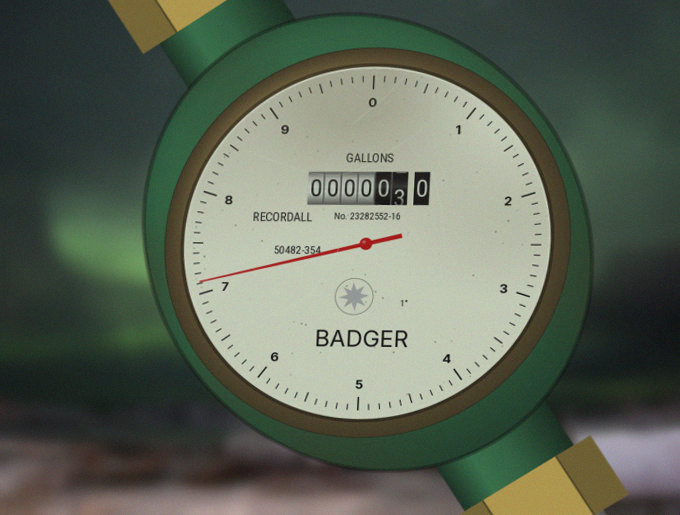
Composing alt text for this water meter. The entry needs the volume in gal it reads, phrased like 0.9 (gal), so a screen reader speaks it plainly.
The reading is 27.1 (gal)
